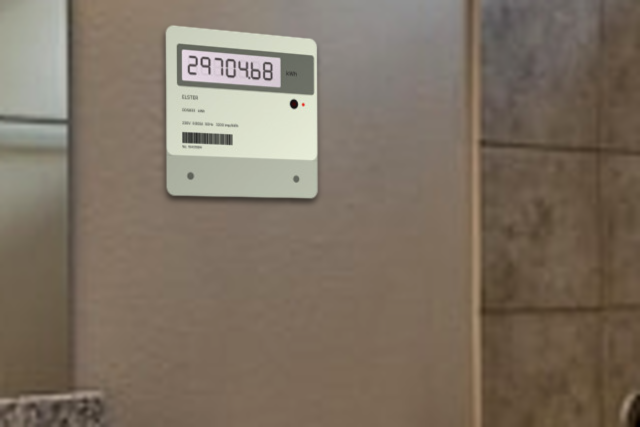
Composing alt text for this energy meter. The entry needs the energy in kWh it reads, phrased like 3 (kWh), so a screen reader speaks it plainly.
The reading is 29704.68 (kWh)
